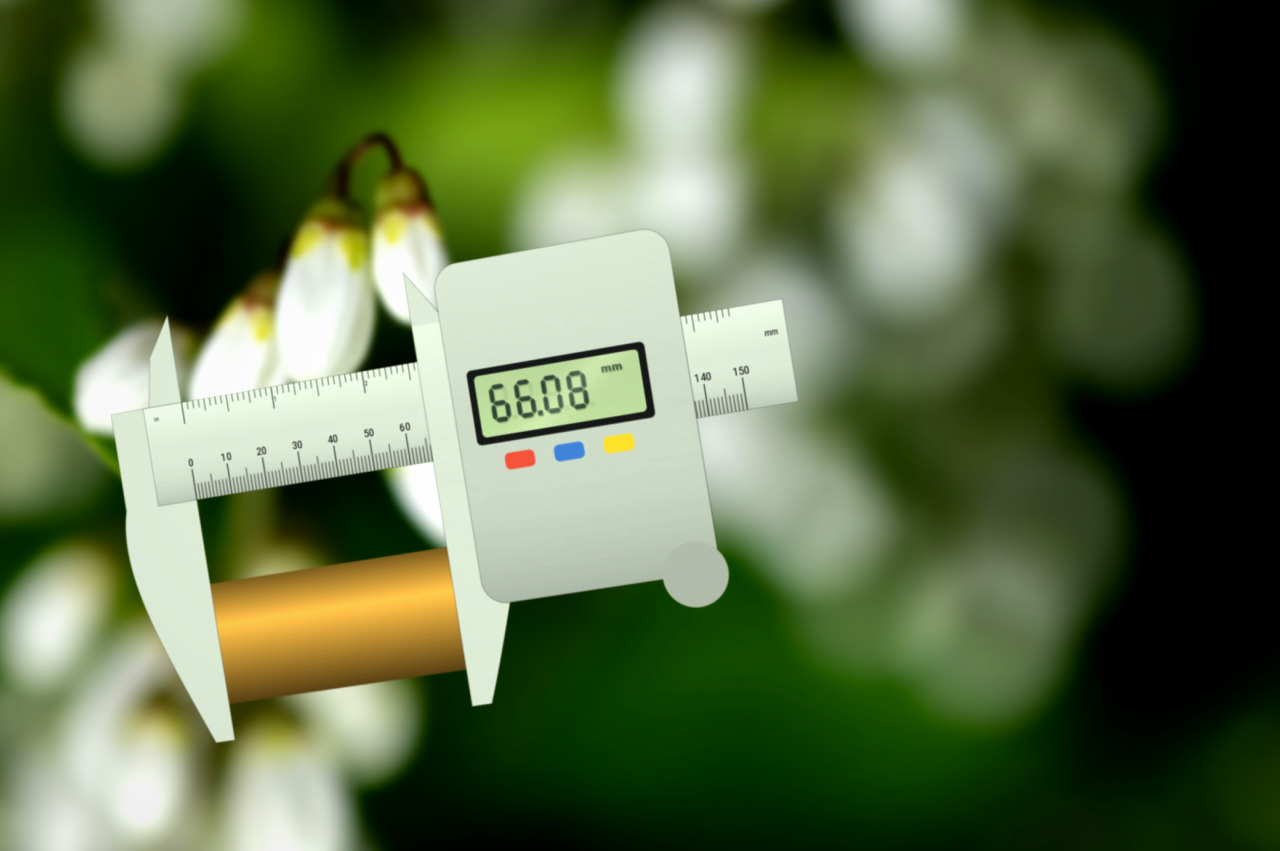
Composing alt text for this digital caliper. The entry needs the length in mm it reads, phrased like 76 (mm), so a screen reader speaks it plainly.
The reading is 66.08 (mm)
